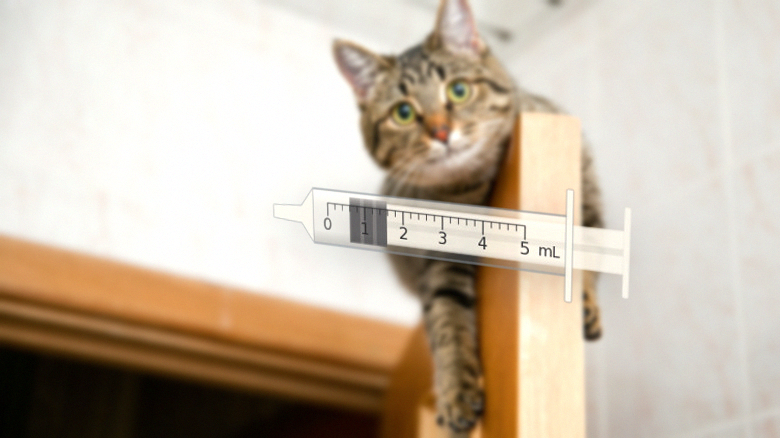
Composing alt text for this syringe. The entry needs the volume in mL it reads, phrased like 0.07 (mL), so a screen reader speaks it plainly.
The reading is 0.6 (mL)
